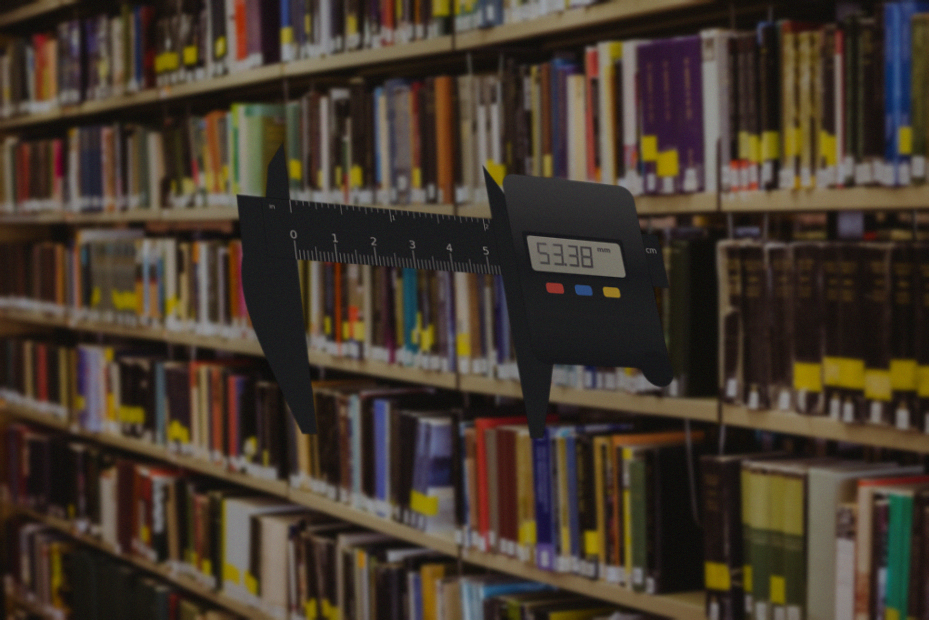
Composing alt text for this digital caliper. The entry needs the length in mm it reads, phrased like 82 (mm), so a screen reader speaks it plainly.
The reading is 53.38 (mm)
